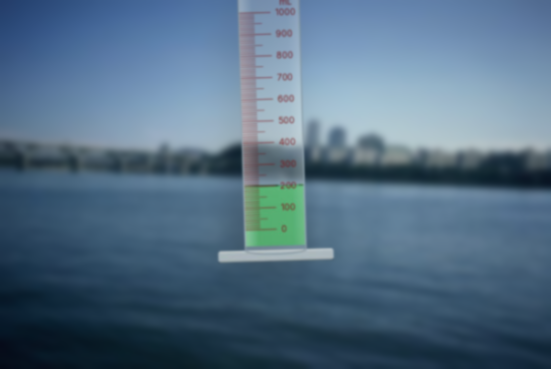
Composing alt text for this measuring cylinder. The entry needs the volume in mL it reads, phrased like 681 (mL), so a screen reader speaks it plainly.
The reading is 200 (mL)
